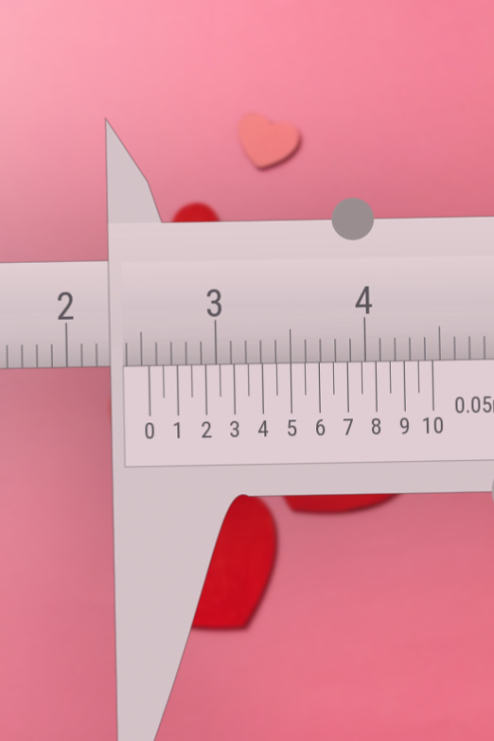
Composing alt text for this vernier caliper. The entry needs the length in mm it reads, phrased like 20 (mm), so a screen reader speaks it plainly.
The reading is 25.5 (mm)
